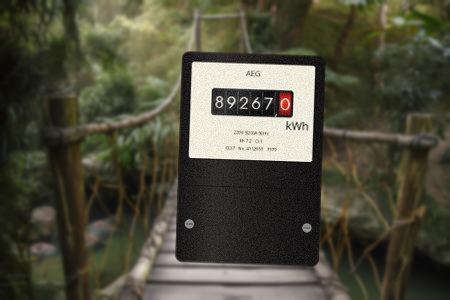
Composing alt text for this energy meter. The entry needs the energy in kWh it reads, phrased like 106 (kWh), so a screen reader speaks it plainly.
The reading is 89267.0 (kWh)
